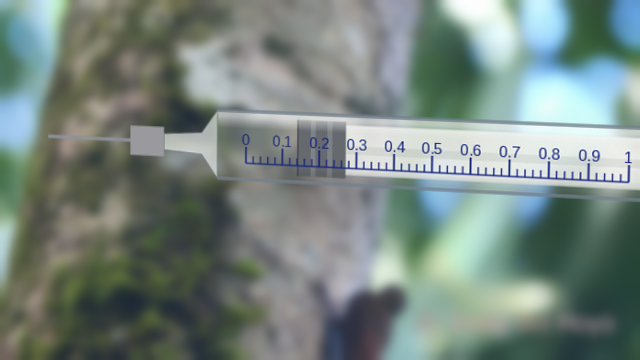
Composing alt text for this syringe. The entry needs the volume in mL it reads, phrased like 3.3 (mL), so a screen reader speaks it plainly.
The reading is 0.14 (mL)
